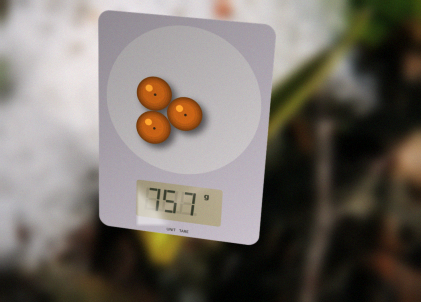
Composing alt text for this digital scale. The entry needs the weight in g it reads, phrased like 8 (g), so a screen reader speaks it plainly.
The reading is 757 (g)
